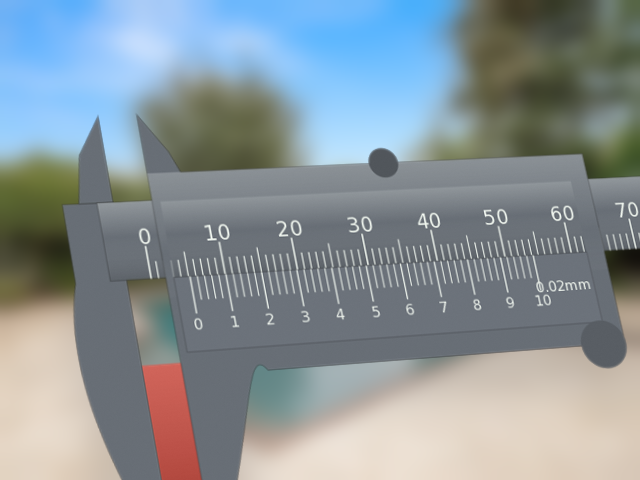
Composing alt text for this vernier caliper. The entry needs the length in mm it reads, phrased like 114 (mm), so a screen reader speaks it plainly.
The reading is 5.2 (mm)
